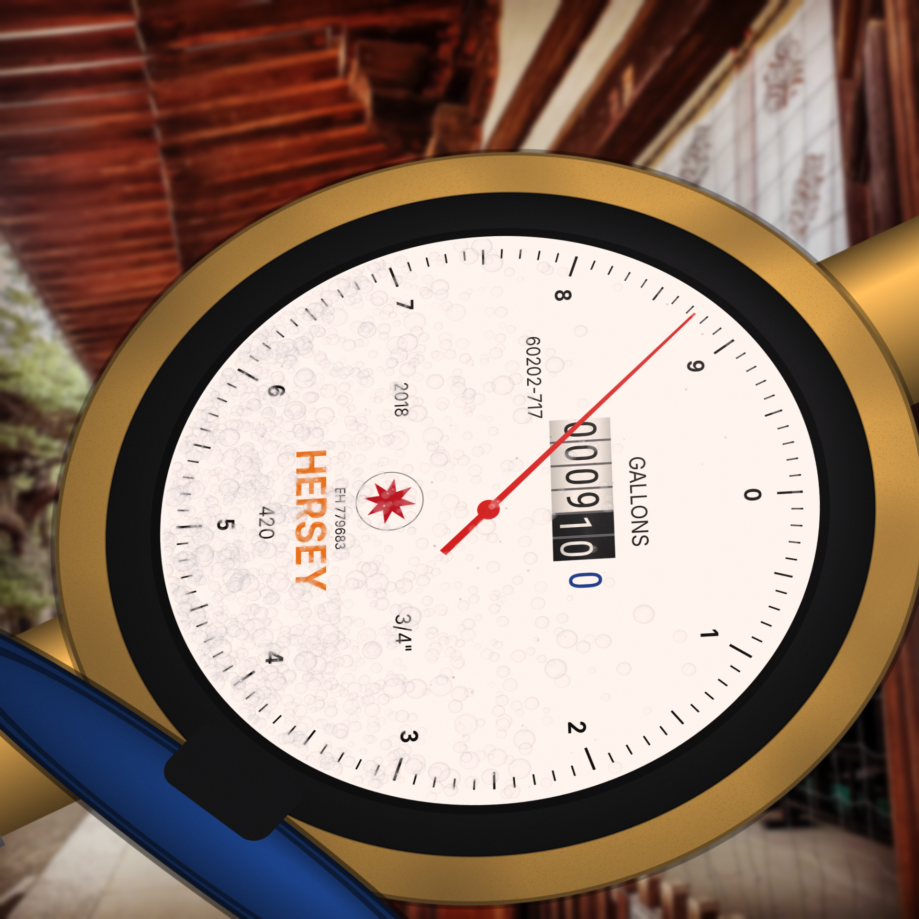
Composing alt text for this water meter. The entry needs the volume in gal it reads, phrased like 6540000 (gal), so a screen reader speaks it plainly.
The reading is 9098.7 (gal)
